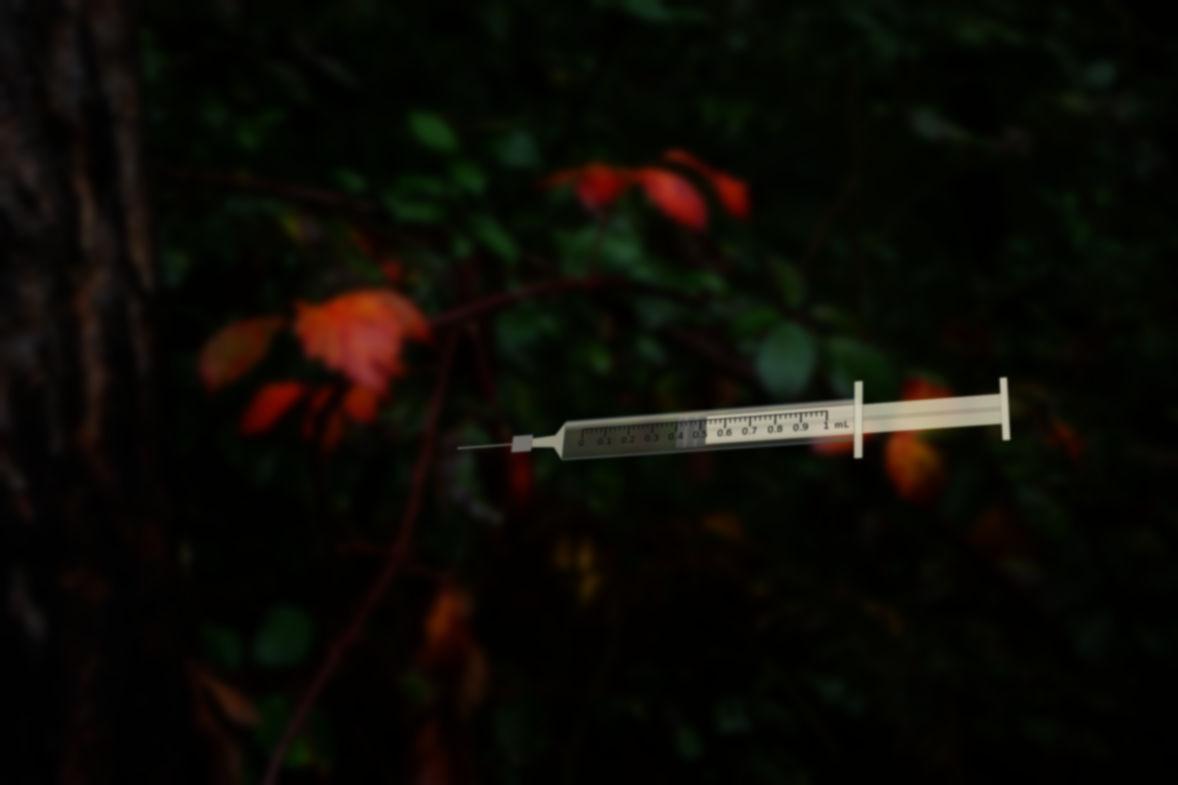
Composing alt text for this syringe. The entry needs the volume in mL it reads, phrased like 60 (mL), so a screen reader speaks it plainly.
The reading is 0.4 (mL)
